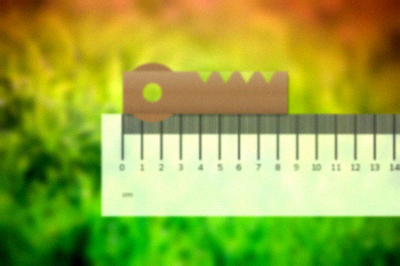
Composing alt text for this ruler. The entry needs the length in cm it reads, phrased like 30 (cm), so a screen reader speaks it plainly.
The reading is 8.5 (cm)
